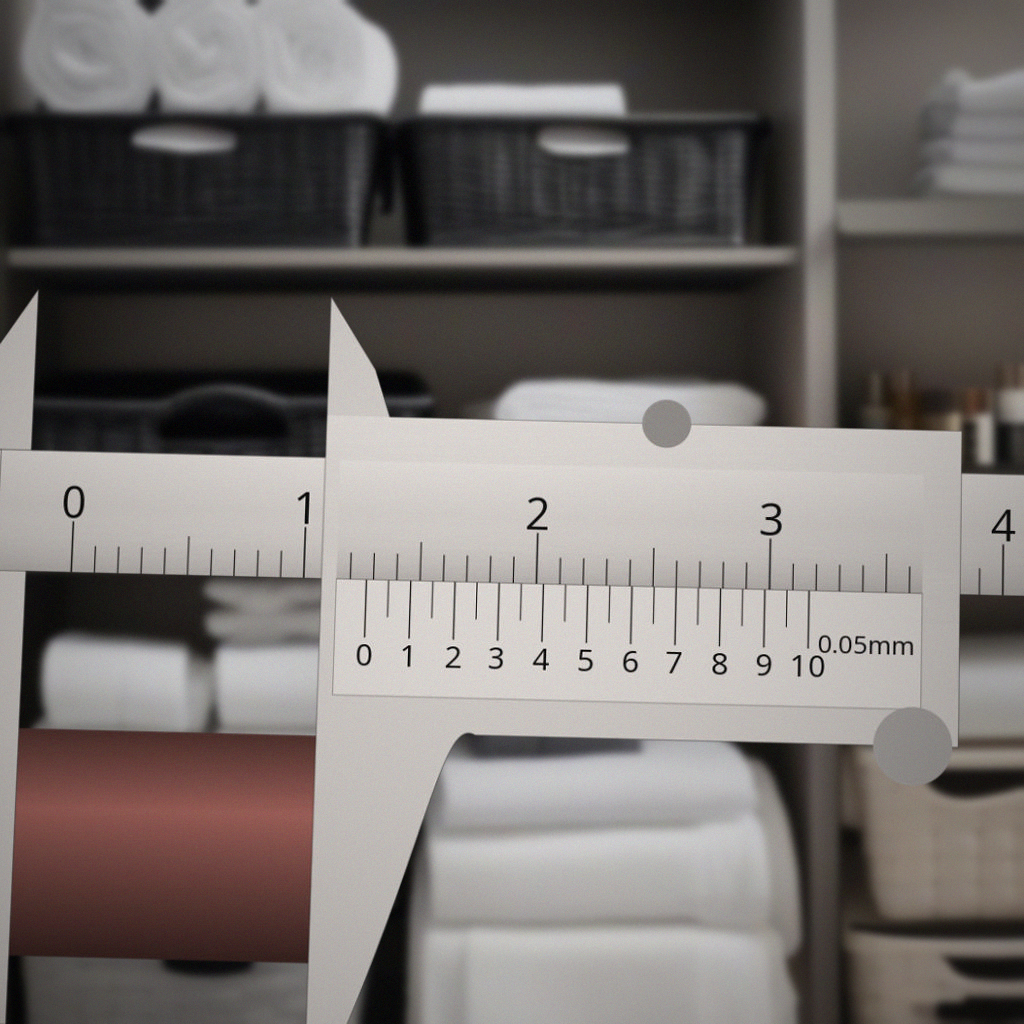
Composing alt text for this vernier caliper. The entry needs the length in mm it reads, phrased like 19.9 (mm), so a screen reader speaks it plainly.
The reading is 12.70 (mm)
